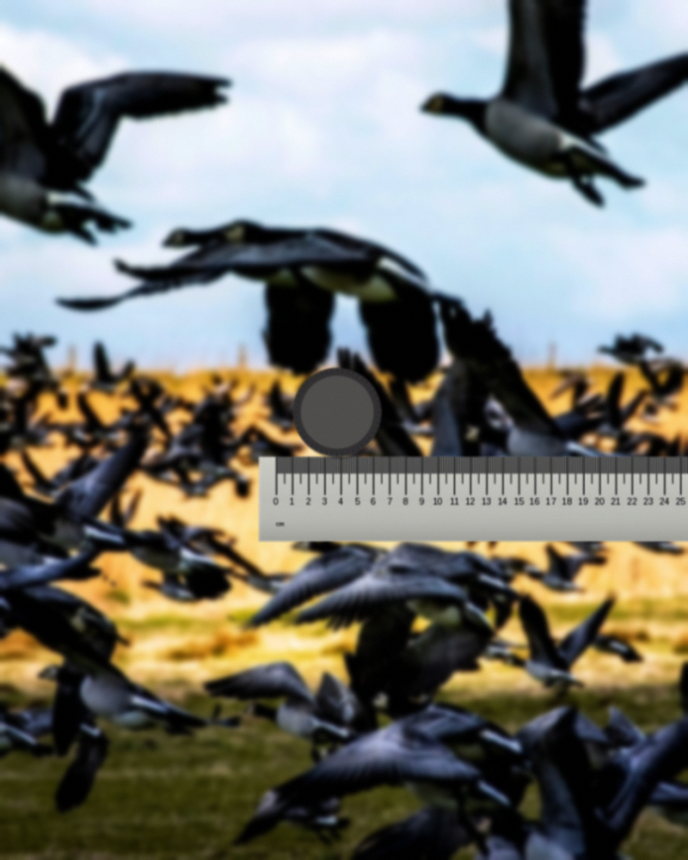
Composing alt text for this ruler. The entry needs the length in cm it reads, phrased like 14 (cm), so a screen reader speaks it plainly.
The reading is 5.5 (cm)
